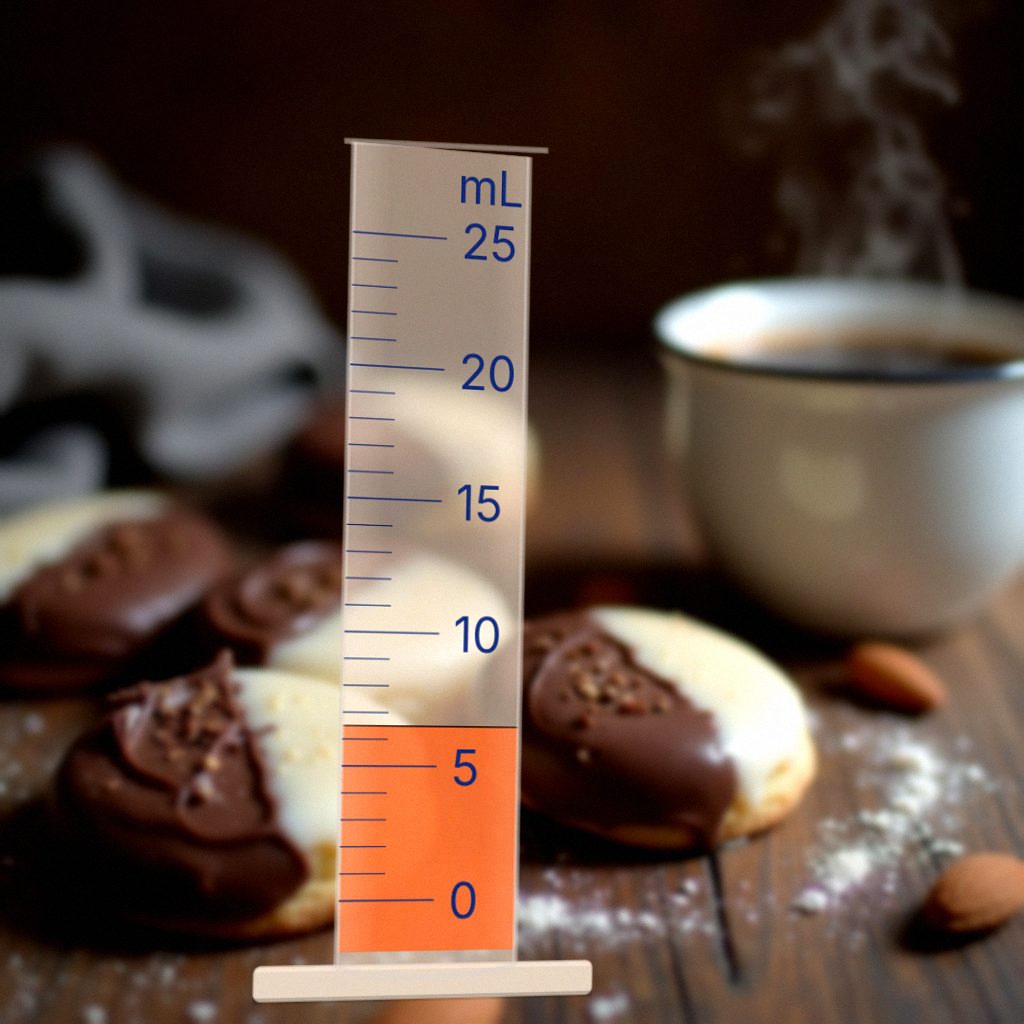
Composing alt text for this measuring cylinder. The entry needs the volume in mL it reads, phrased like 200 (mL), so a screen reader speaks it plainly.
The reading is 6.5 (mL)
